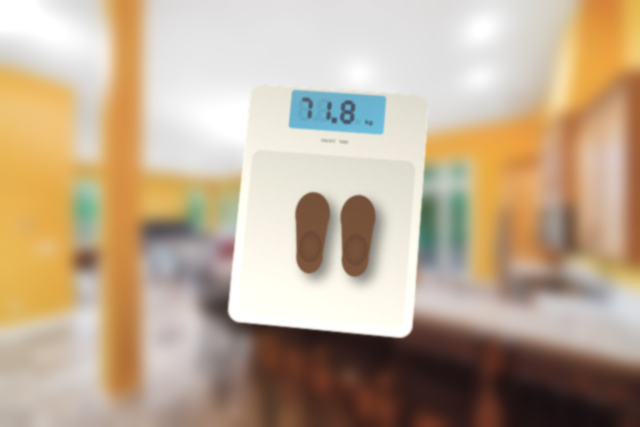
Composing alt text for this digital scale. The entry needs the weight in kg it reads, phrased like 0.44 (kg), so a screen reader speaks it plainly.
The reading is 71.8 (kg)
